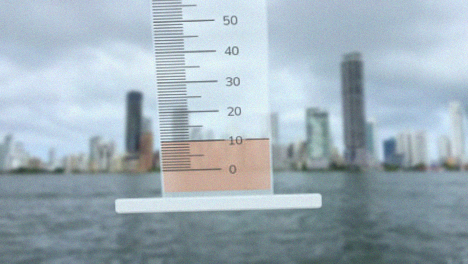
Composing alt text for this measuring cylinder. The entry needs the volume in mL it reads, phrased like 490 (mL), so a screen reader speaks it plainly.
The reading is 10 (mL)
